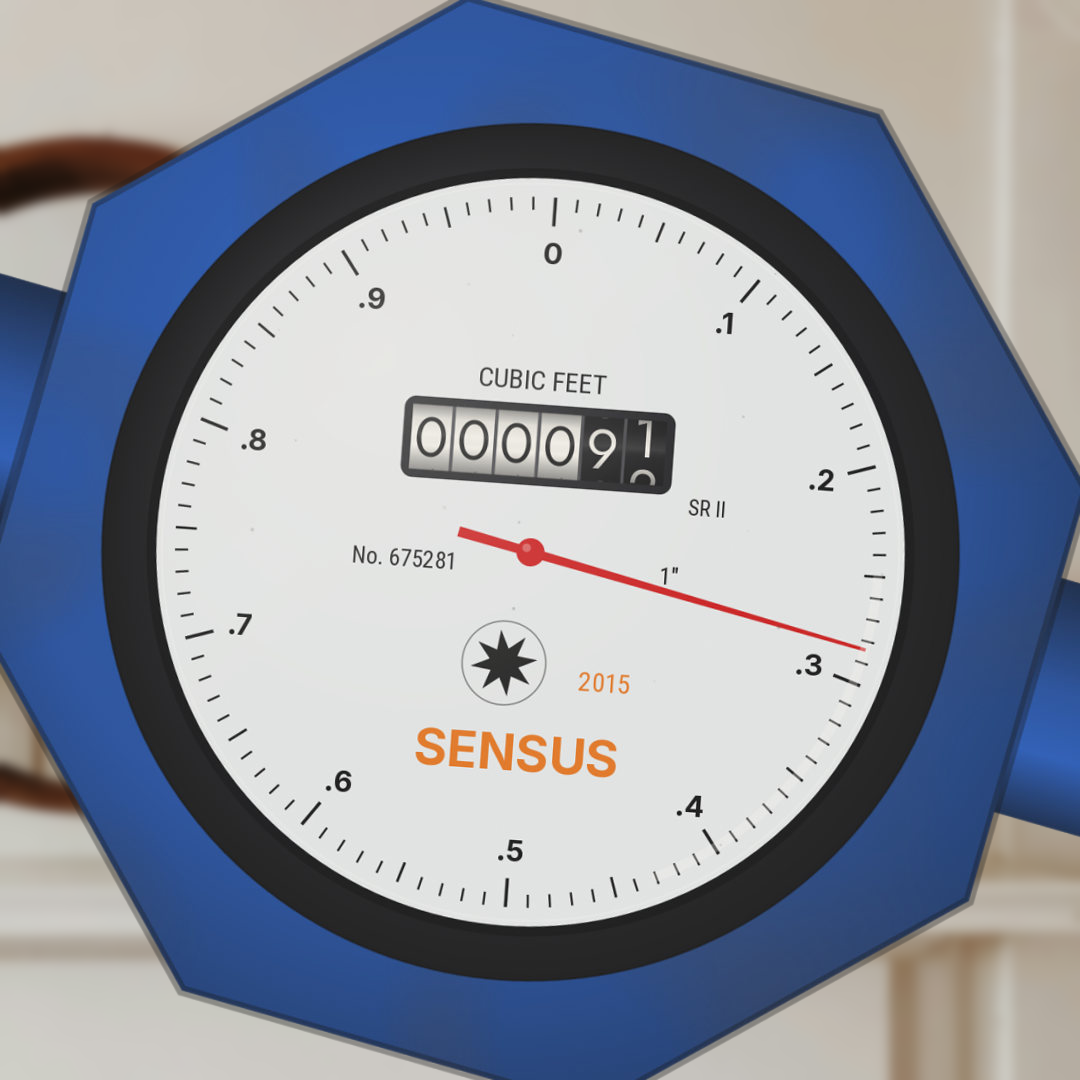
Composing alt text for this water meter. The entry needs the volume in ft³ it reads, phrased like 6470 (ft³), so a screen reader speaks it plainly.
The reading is 91.28 (ft³)
